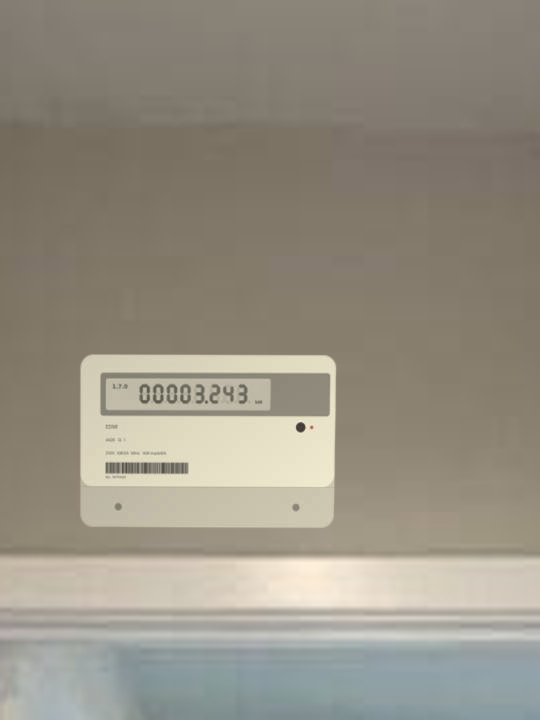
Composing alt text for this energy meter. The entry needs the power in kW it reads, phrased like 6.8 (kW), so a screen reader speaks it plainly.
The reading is 3.243 (kW)
